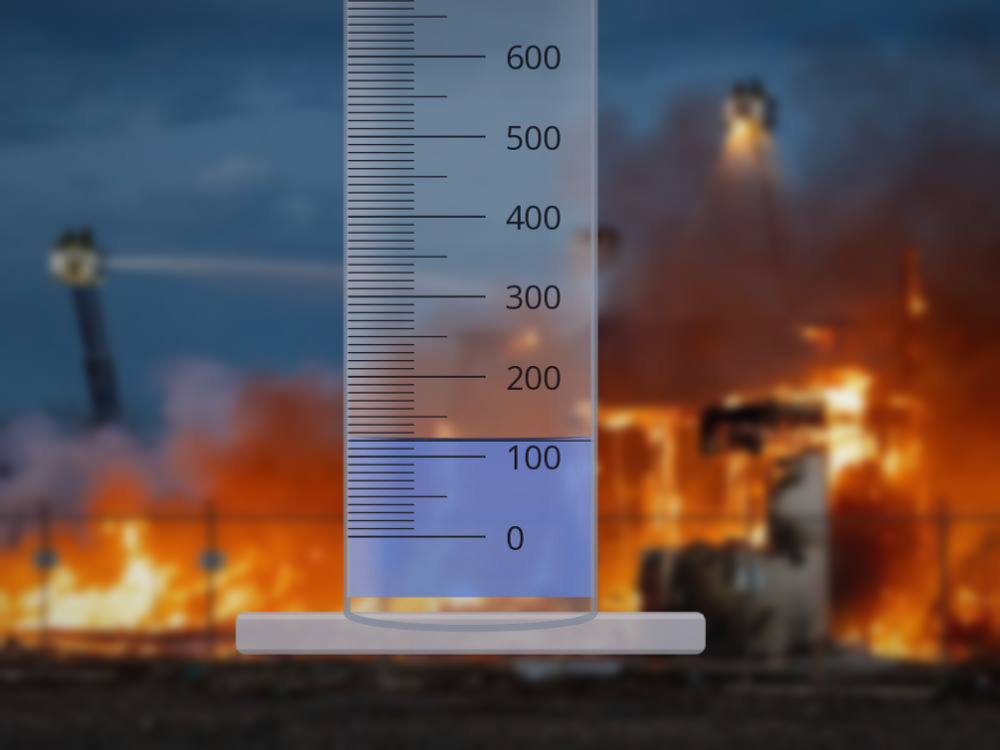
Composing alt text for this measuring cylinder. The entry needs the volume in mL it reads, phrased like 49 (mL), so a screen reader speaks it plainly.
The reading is 120 (mL)
